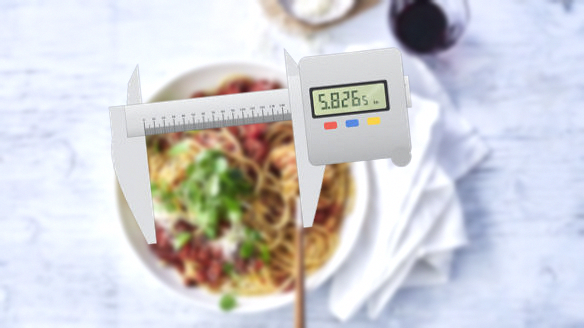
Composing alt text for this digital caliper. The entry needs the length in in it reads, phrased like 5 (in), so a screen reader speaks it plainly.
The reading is 5.8265 (in)
